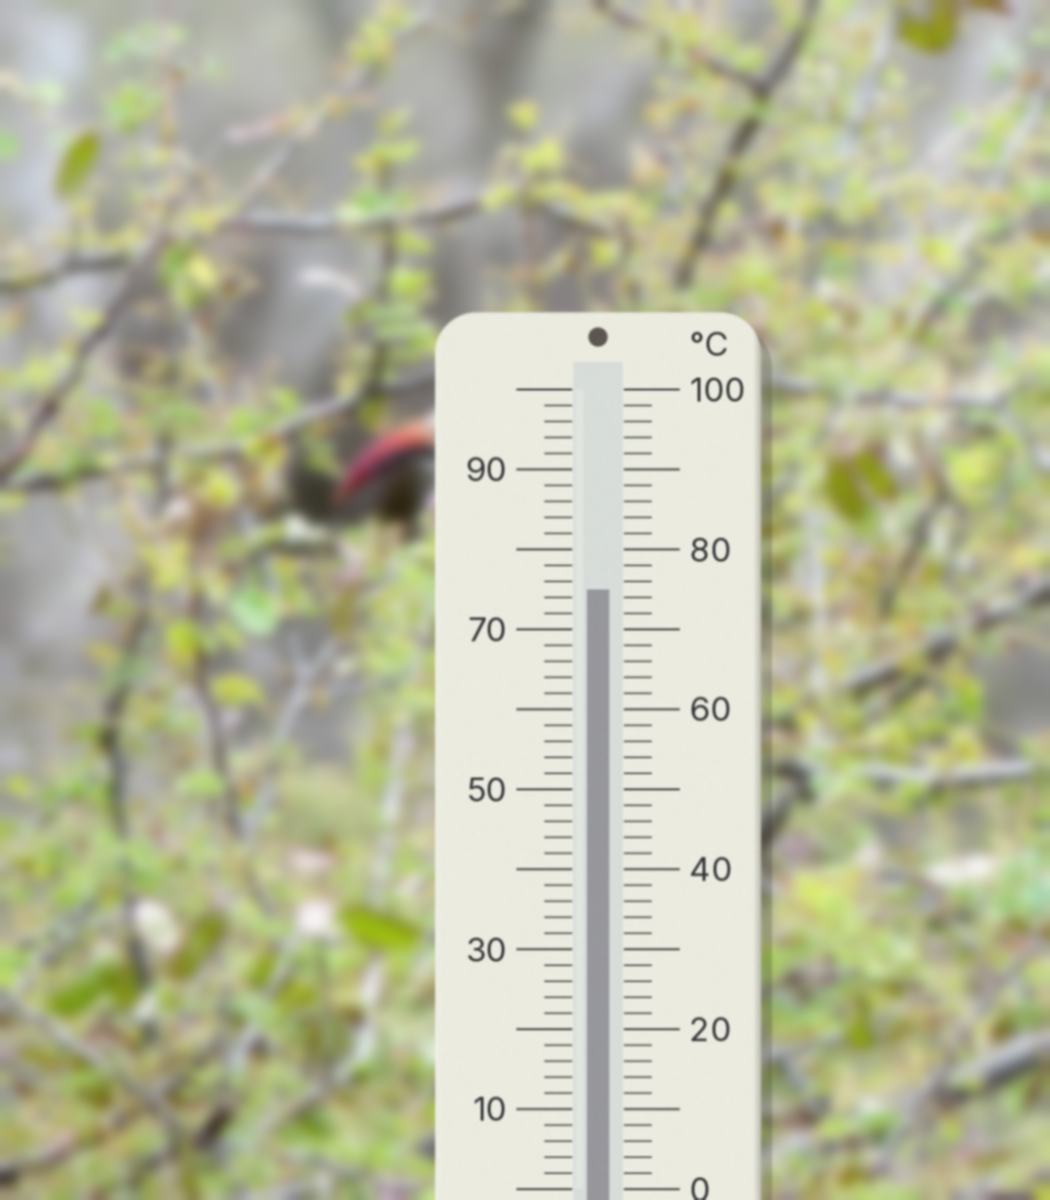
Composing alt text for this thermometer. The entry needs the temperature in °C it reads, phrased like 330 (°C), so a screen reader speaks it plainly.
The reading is 75 (°C)
